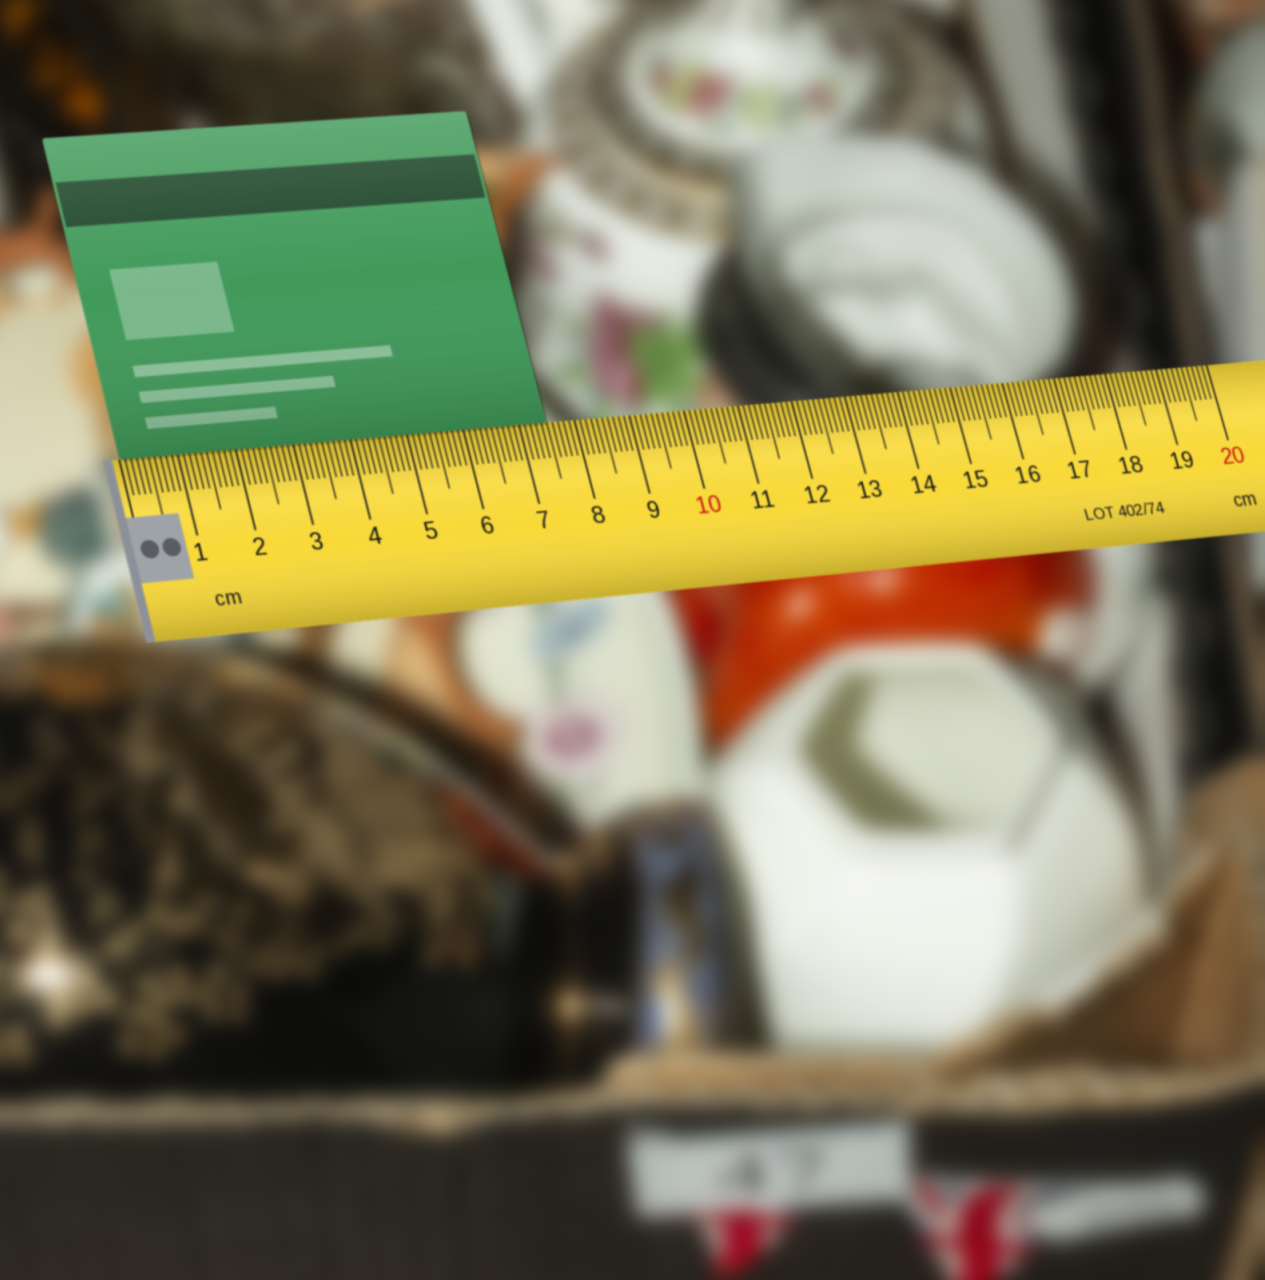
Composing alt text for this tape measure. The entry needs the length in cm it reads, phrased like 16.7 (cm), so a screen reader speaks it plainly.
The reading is 7.5 (cm)
